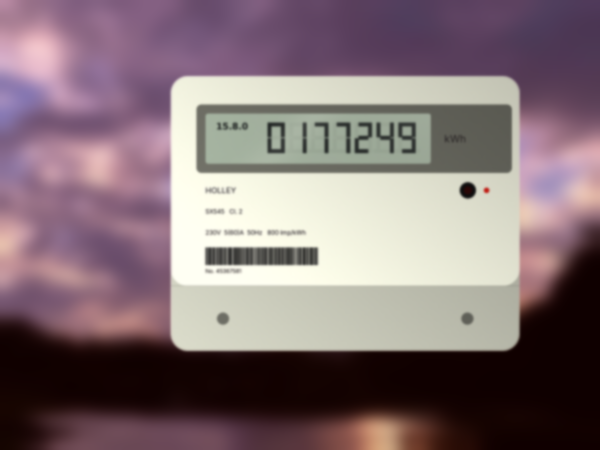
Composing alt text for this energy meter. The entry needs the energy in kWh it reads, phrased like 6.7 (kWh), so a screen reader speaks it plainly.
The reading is 177249 (kWh)
